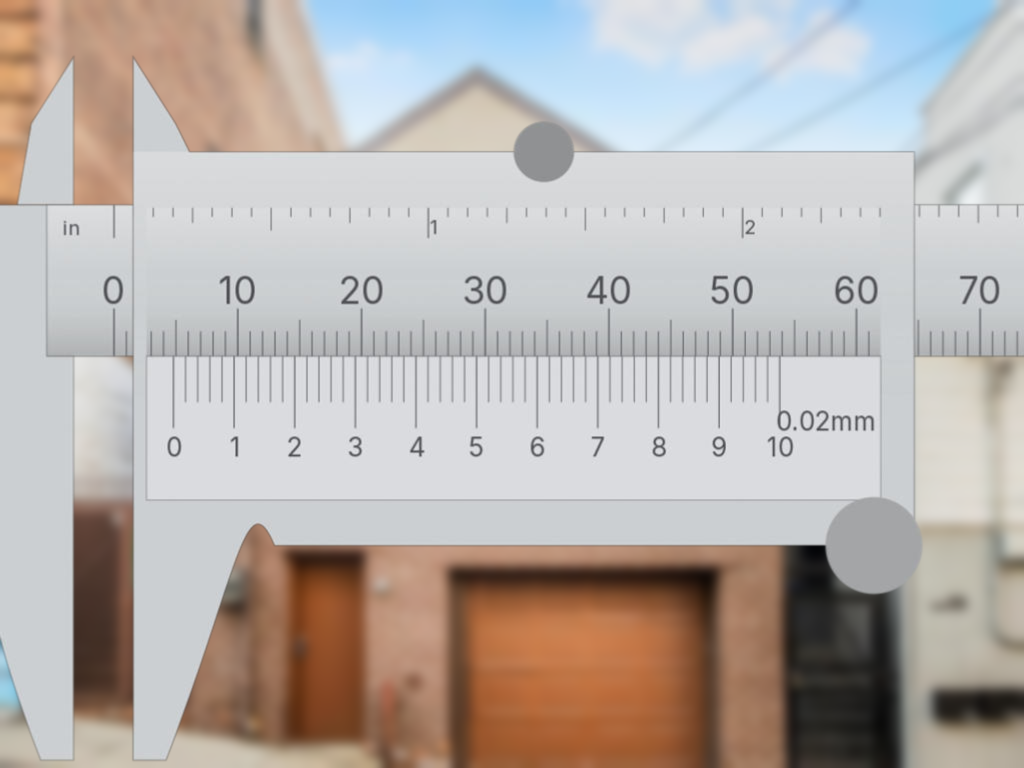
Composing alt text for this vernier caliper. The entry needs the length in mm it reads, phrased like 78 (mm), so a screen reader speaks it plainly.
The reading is 4.8 (mm)
